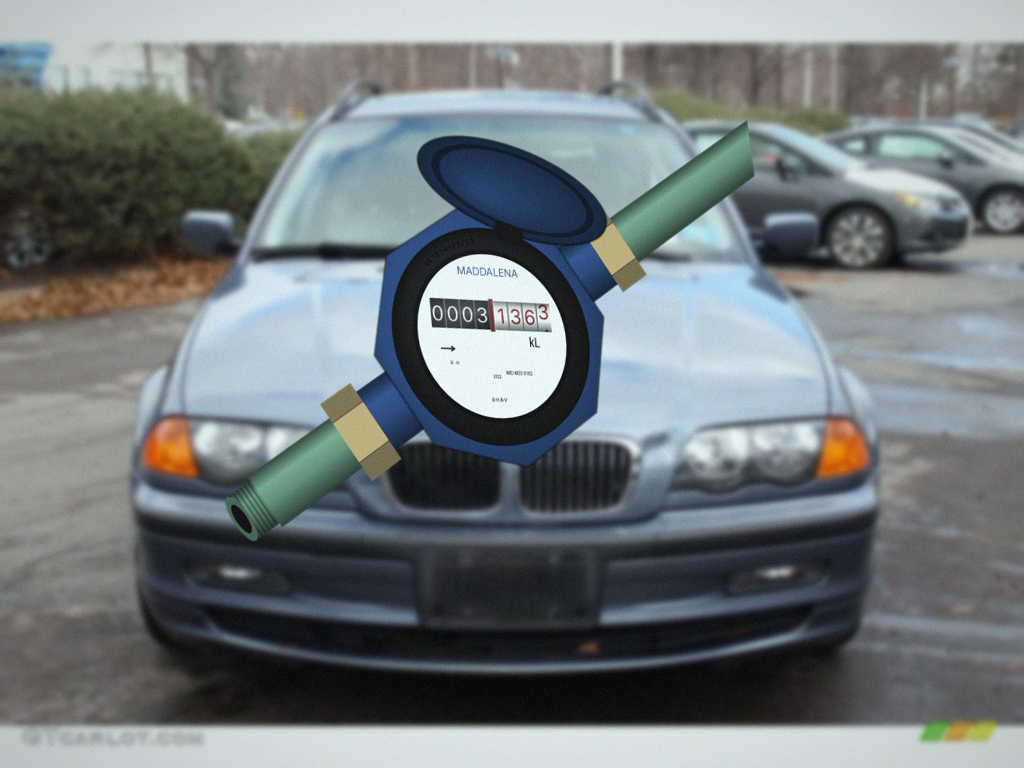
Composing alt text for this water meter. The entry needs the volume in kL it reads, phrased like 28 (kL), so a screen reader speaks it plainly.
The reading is 3.1363 (kL)
